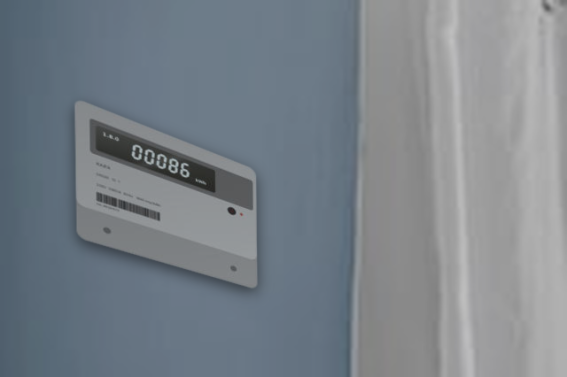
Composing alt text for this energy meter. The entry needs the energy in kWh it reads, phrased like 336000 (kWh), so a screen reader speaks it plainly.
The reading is 86 (kWh)
